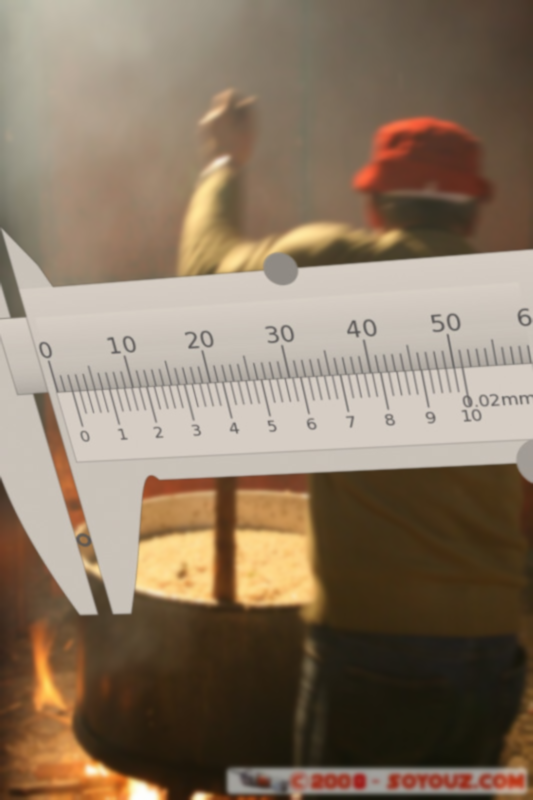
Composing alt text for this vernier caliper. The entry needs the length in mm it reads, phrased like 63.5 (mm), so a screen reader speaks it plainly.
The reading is 2.0 (mm)
